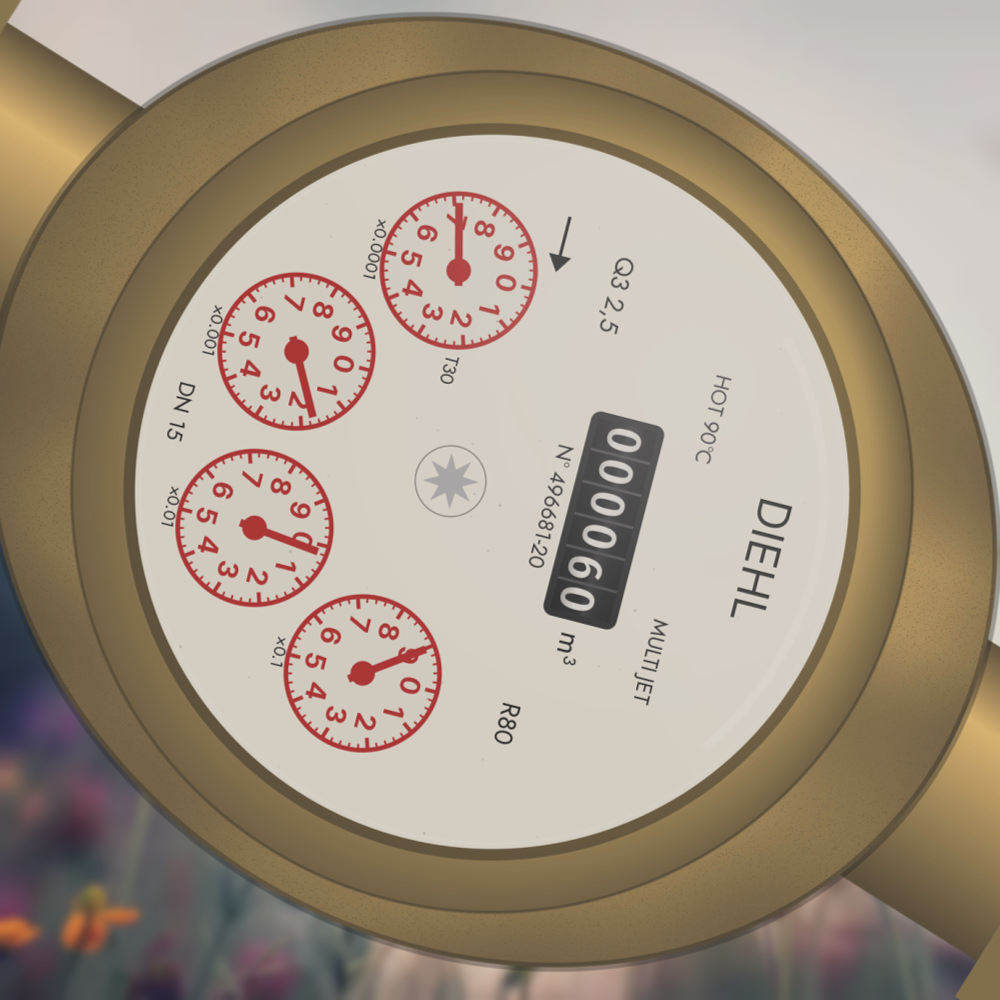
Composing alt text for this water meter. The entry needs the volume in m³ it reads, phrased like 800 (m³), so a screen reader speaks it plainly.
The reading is 59.9017 (m³)
